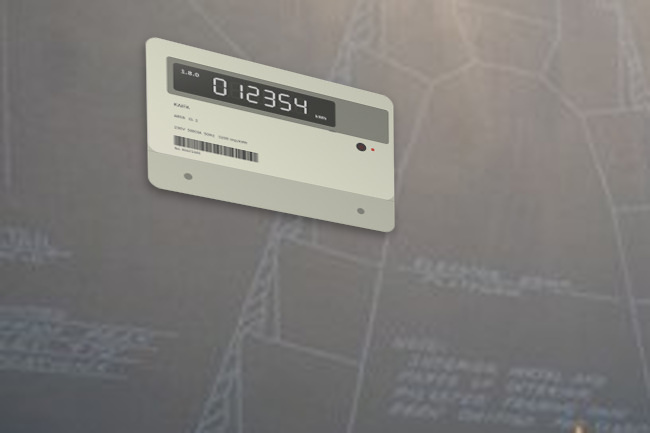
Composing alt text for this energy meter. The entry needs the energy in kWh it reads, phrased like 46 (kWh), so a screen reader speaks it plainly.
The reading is 12354 (kWh)
